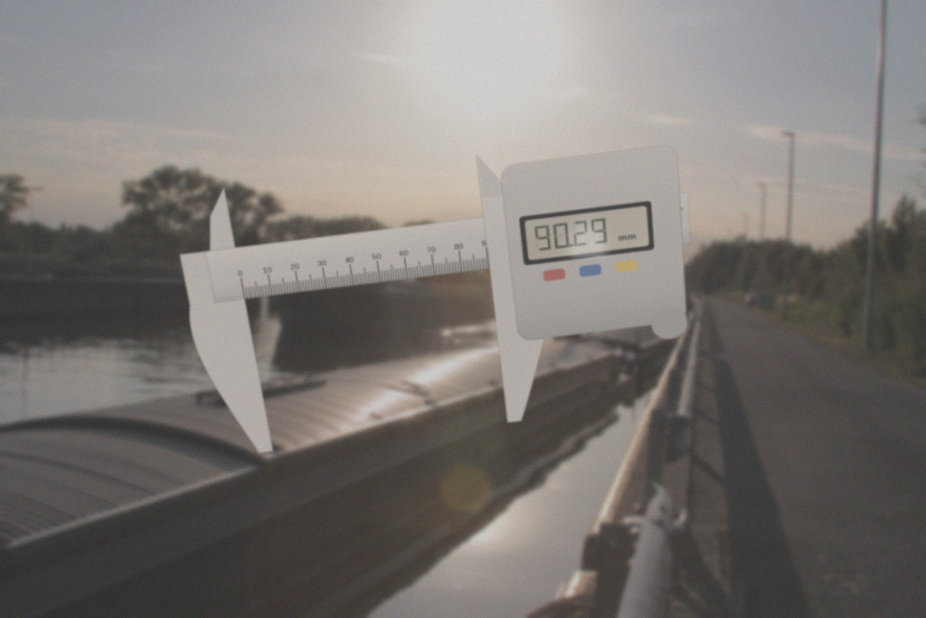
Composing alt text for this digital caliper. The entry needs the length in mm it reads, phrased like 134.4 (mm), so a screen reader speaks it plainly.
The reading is 90.29 (mm)
